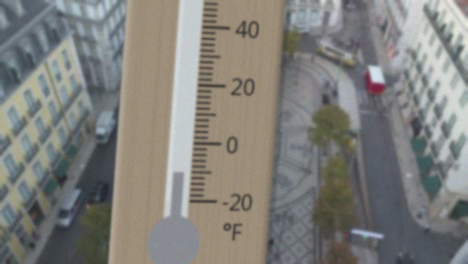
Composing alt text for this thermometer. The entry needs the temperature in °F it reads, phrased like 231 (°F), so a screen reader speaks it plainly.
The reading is -10 (°F)
